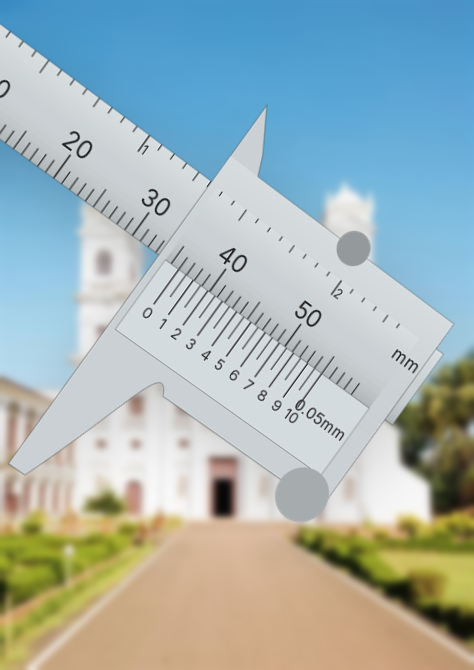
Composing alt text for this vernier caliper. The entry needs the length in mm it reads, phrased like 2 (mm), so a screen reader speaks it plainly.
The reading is 36.0 (mm)
